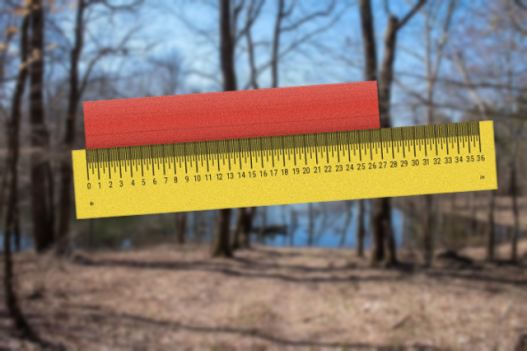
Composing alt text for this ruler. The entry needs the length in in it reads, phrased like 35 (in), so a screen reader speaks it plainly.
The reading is 27 (in)
